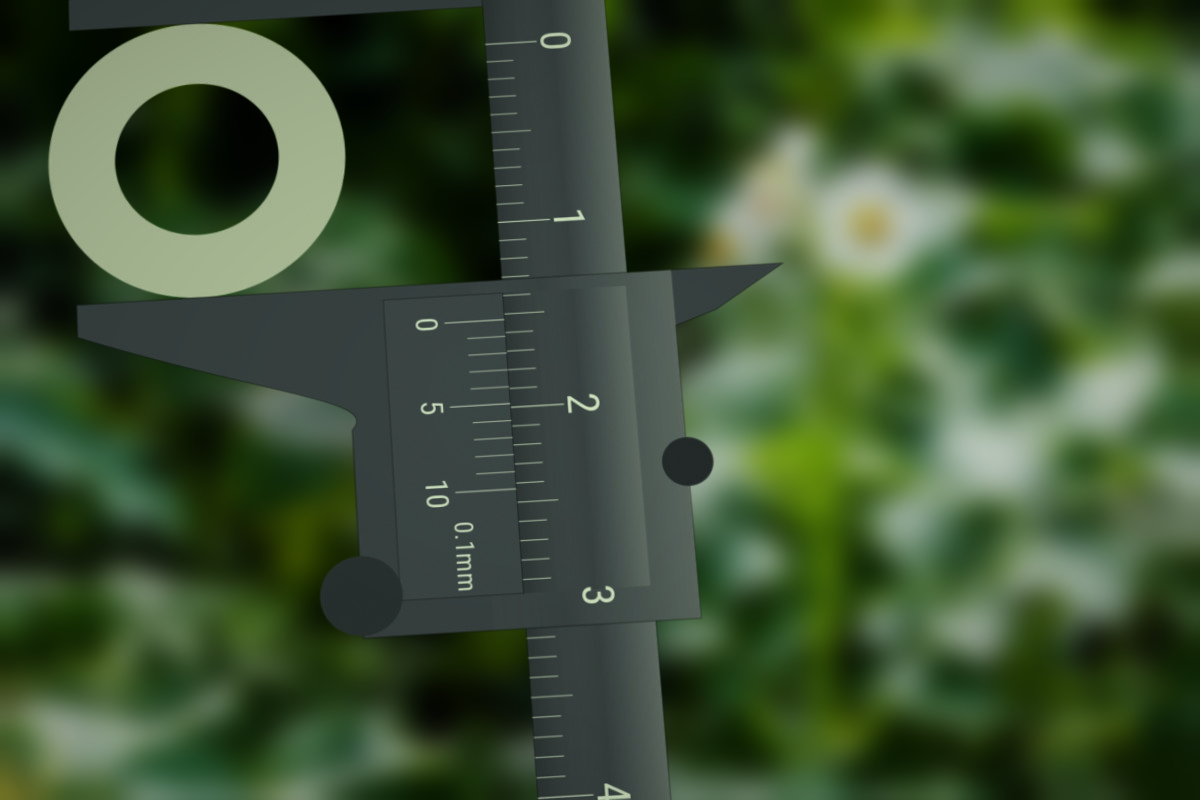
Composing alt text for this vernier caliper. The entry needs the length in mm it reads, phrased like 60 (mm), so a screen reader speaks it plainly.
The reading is 15.3 (mm)
